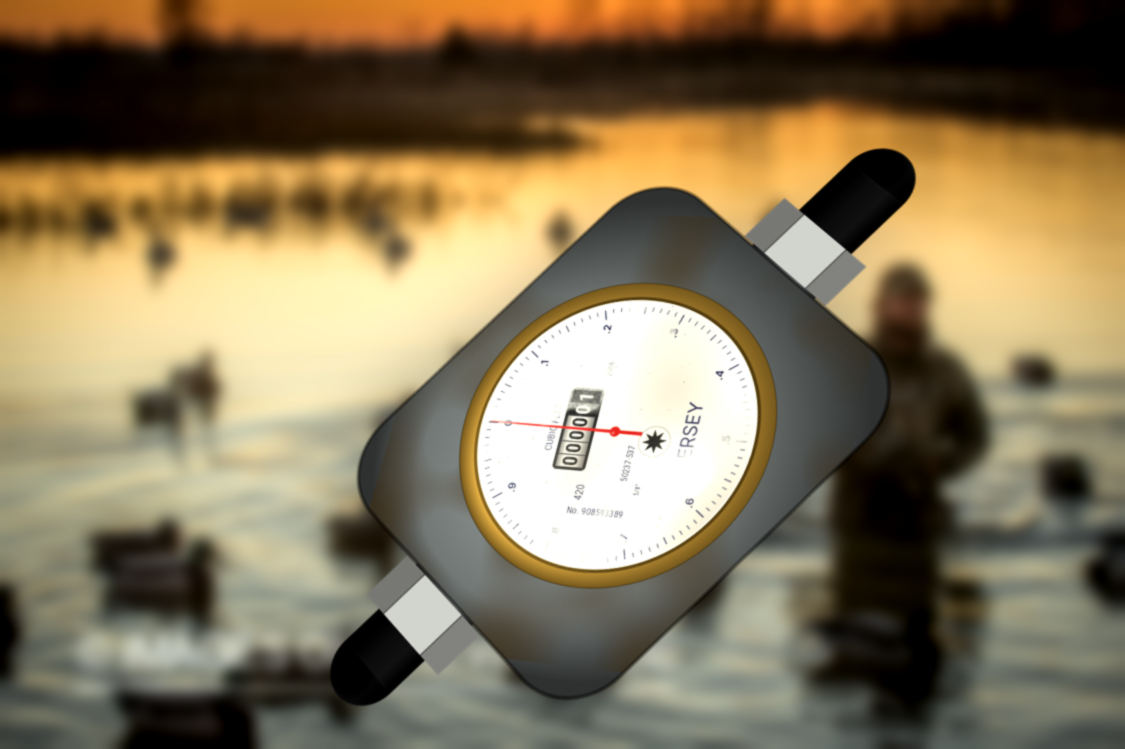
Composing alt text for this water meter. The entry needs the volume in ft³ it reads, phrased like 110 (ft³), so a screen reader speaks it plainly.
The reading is 1.00 (ft³)
